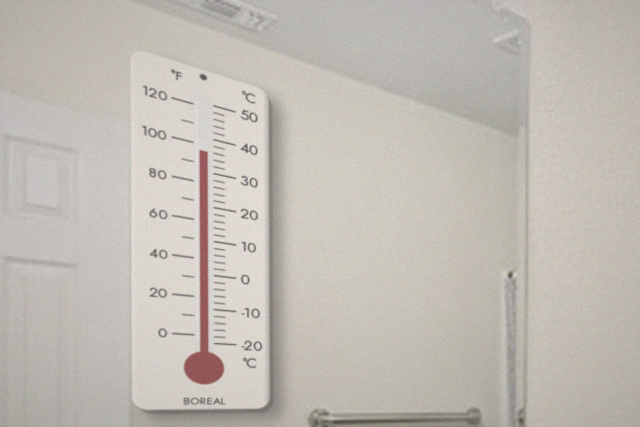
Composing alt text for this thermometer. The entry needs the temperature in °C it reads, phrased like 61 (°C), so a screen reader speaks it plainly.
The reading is 36 (°C)
